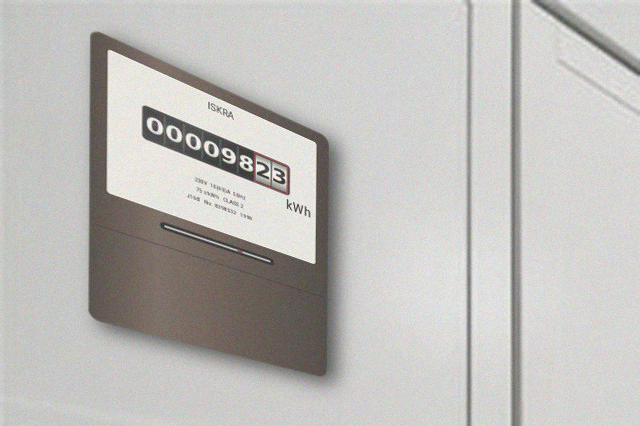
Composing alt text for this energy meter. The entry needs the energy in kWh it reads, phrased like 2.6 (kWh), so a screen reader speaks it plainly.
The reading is 98.23 (kWh)
